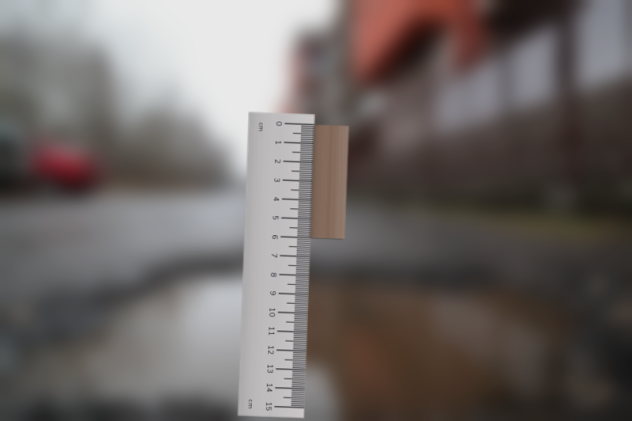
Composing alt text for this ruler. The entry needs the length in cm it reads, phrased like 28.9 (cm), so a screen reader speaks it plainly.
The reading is 6 (cm)
